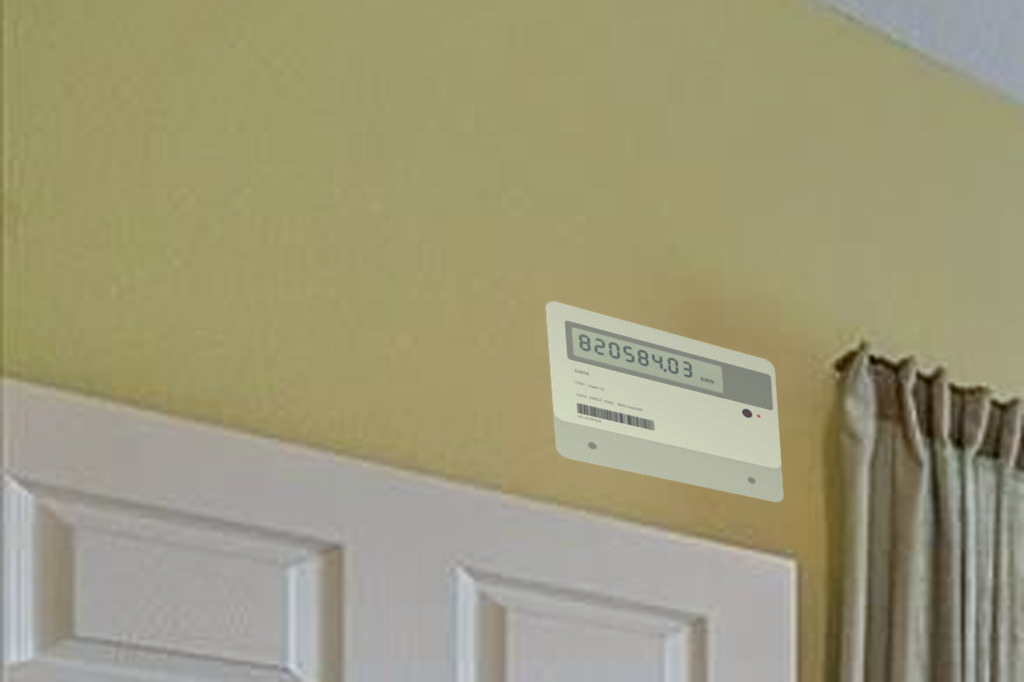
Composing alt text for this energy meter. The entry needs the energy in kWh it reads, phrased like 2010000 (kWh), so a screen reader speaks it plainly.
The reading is 820584.03 (kWh)
